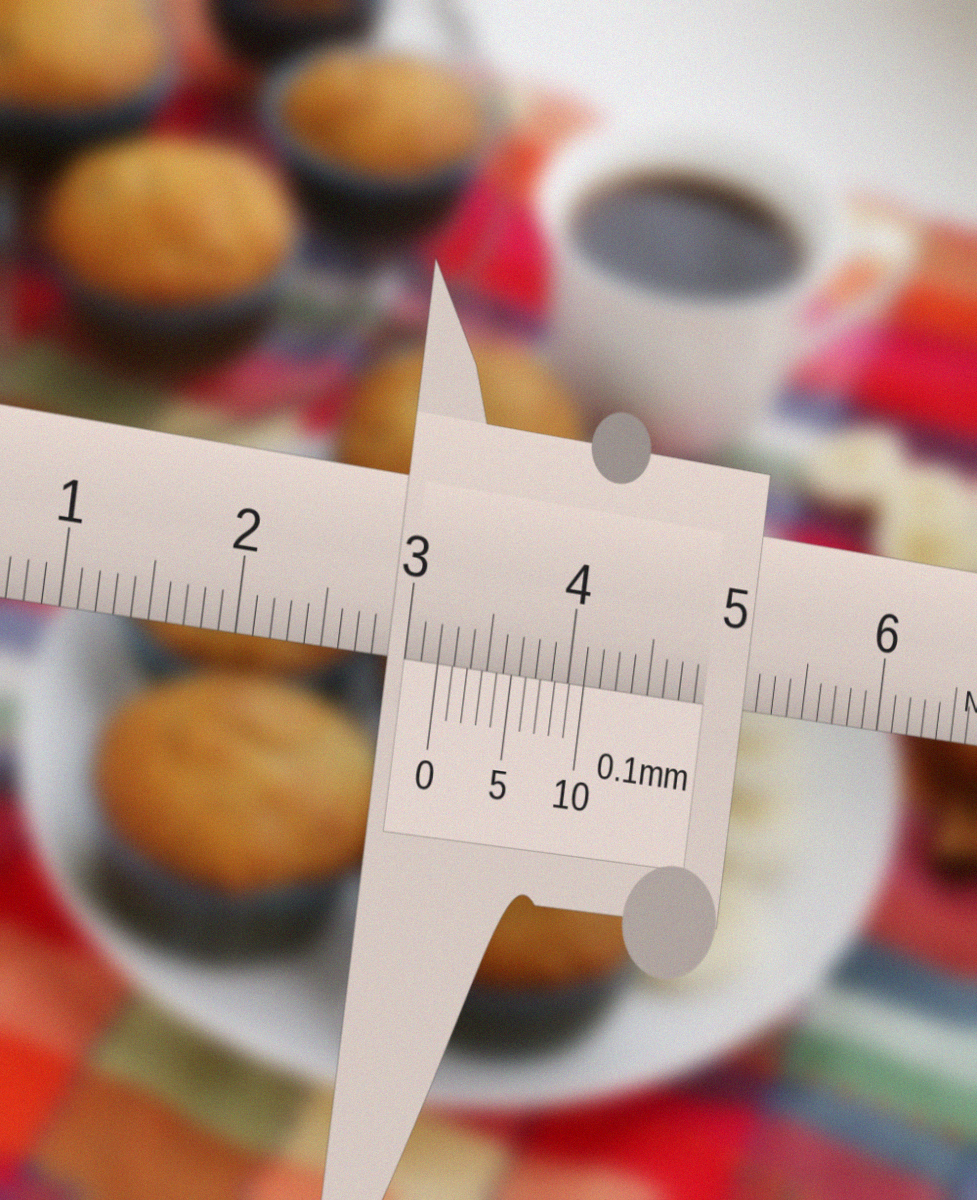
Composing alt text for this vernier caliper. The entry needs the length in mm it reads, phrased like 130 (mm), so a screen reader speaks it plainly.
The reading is 32.0 (mm)
